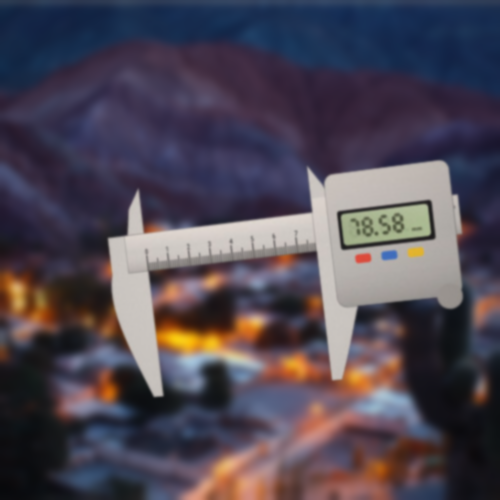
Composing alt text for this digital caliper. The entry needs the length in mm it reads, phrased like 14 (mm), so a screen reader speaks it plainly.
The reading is 78.58 (mm)
